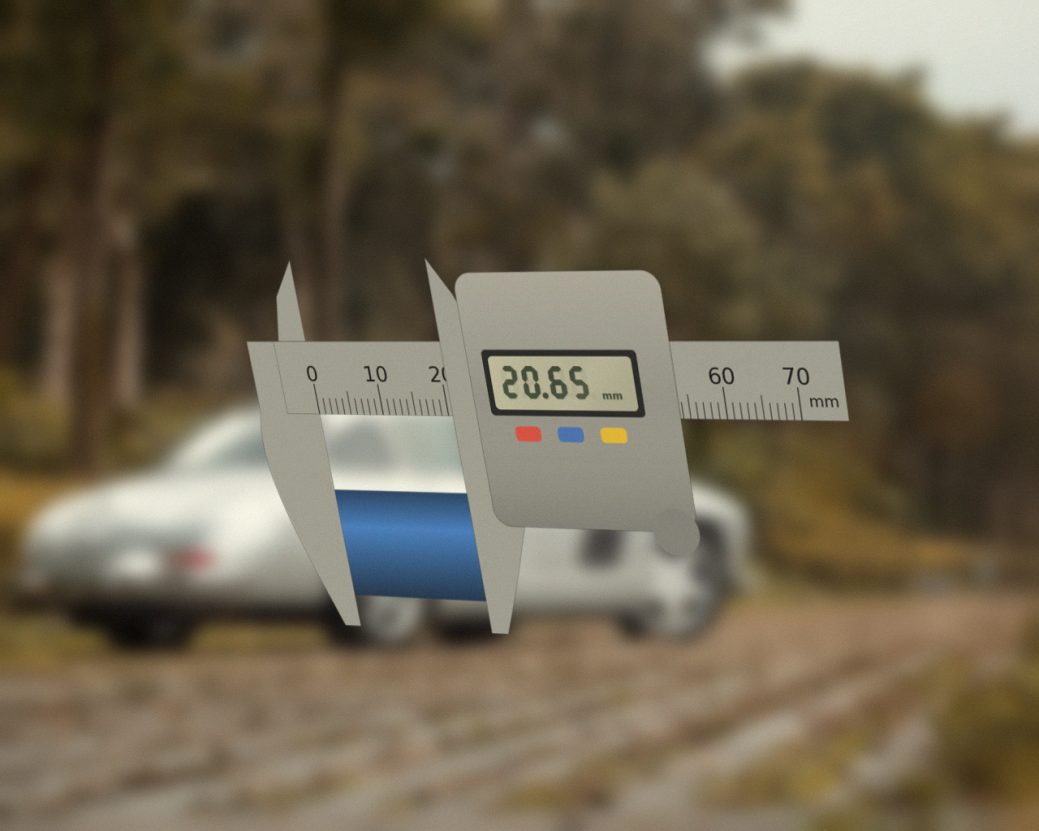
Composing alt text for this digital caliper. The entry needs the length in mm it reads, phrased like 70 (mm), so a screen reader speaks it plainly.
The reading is 20.65 (mm)
